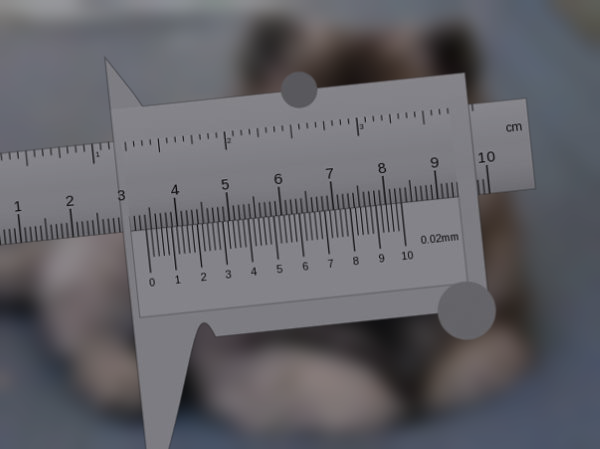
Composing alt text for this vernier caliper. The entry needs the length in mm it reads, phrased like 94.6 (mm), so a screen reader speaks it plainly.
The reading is 34.0 (mm)
